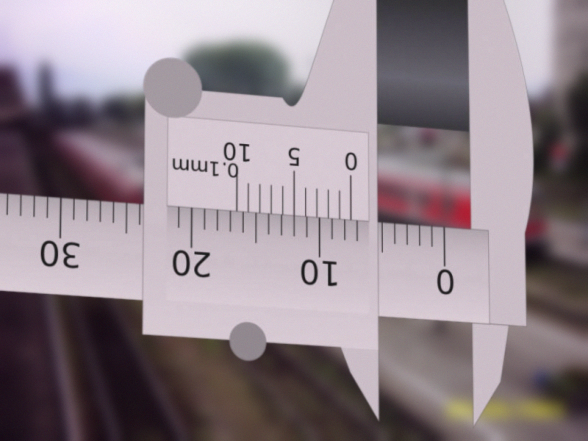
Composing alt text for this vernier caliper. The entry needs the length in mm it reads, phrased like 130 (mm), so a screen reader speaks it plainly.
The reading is 7.5 (mm)
